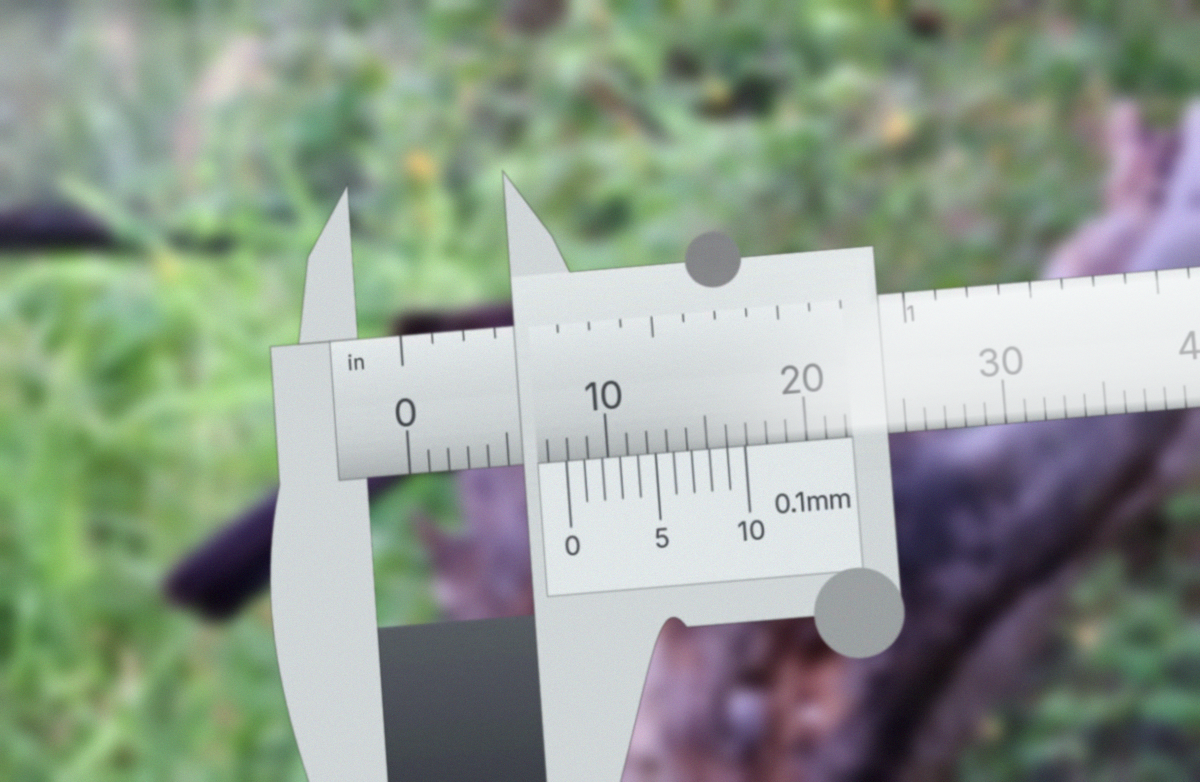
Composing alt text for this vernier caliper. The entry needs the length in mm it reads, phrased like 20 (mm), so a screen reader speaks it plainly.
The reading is 7.9 (mm)
